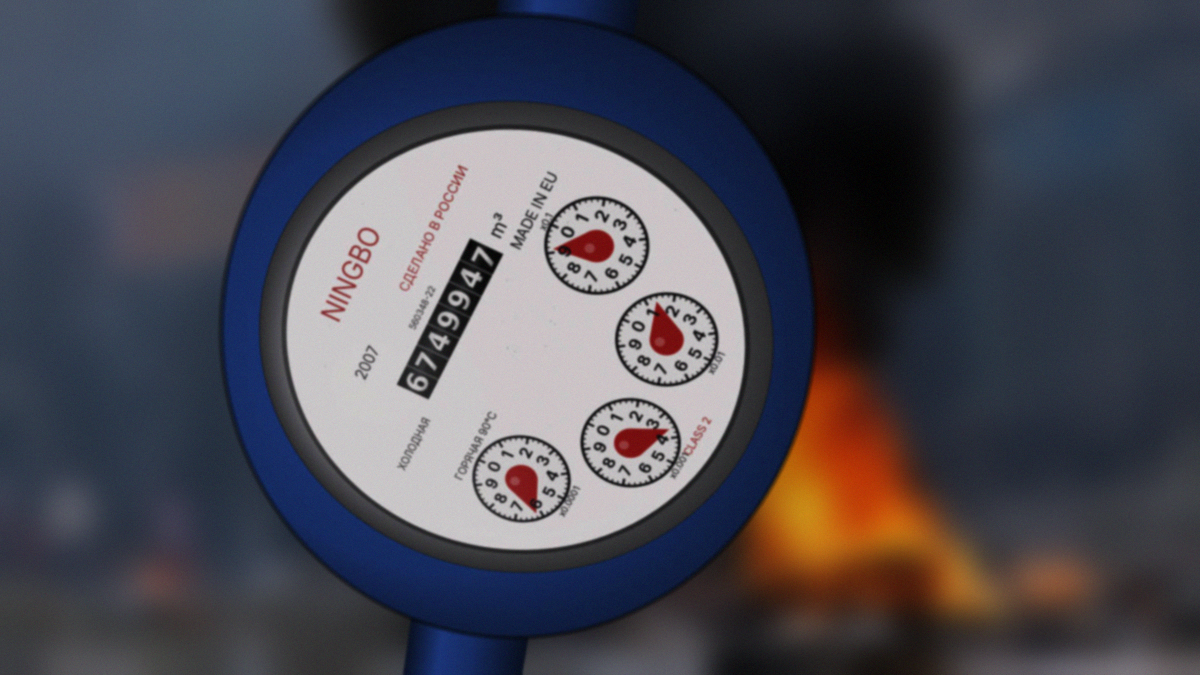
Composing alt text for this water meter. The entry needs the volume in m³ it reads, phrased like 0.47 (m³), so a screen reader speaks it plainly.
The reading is 6749946.9136 (m³)
